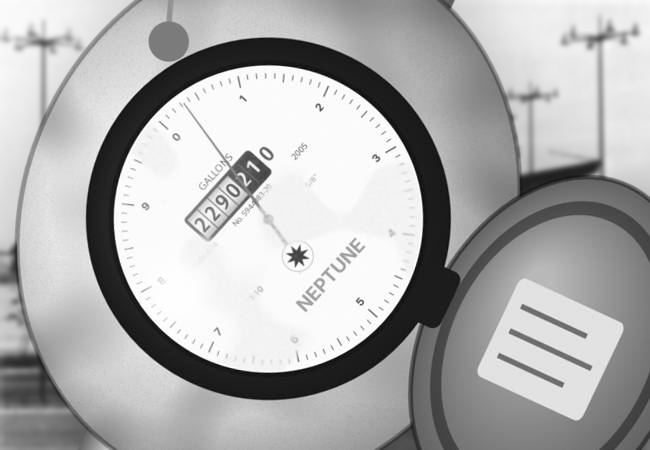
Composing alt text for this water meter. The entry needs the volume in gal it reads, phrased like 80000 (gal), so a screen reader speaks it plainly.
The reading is 2290210.3 (gal)
